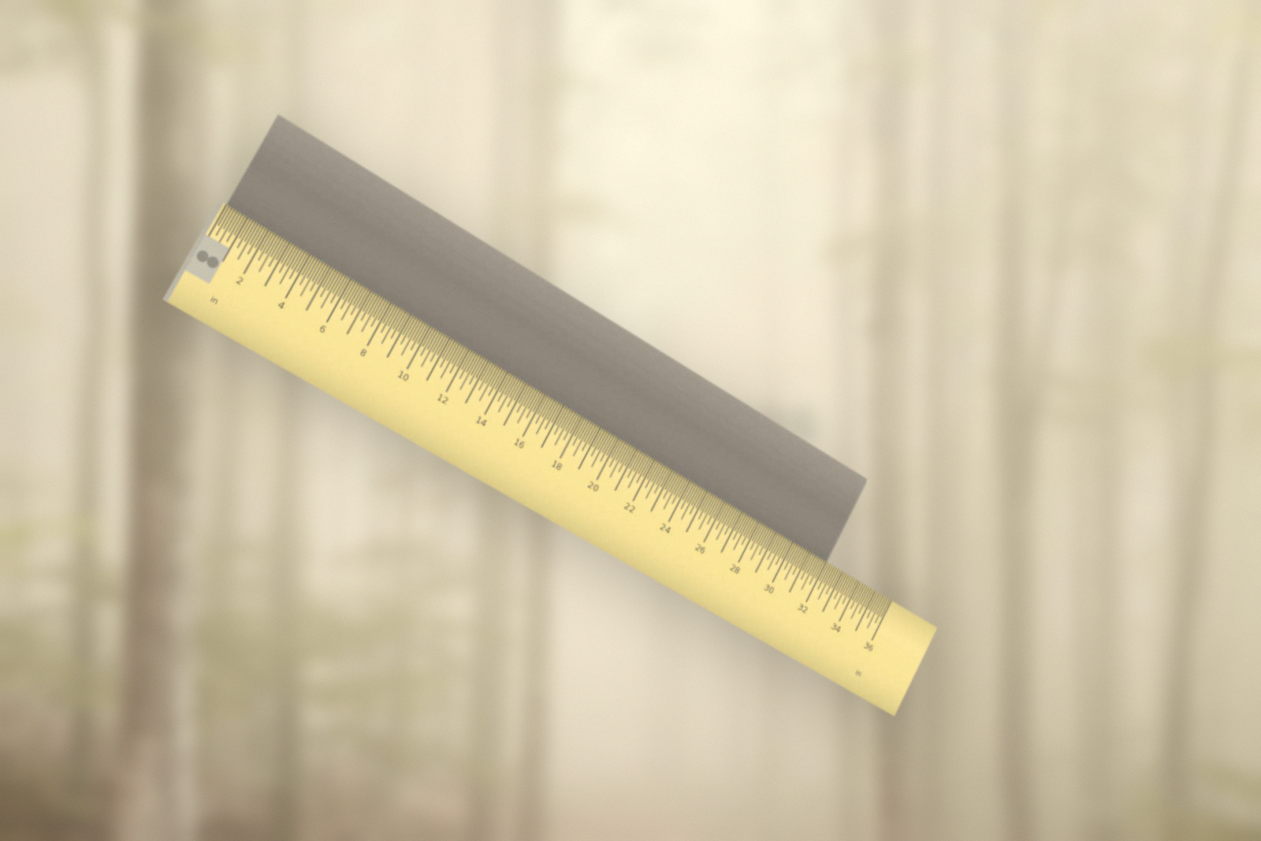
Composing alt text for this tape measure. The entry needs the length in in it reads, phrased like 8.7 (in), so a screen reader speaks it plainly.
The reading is 32 (in)
